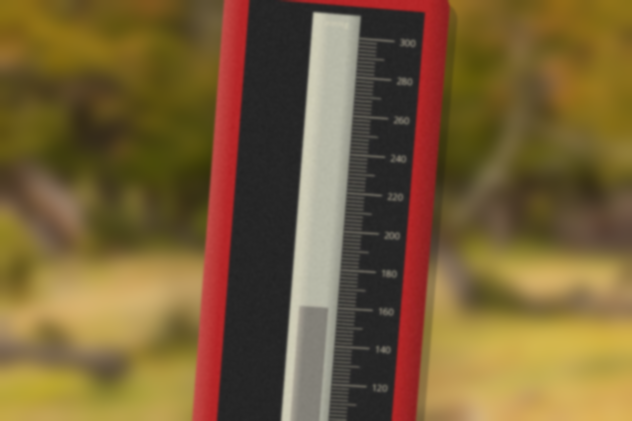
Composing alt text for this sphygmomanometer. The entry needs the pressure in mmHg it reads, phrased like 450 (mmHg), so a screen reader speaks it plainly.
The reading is 160 (mmHg)
